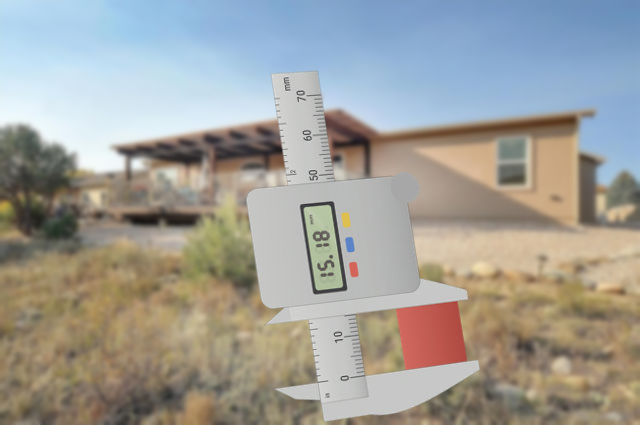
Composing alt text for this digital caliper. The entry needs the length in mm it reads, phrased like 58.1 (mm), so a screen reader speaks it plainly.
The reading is 15.18 (mm)
